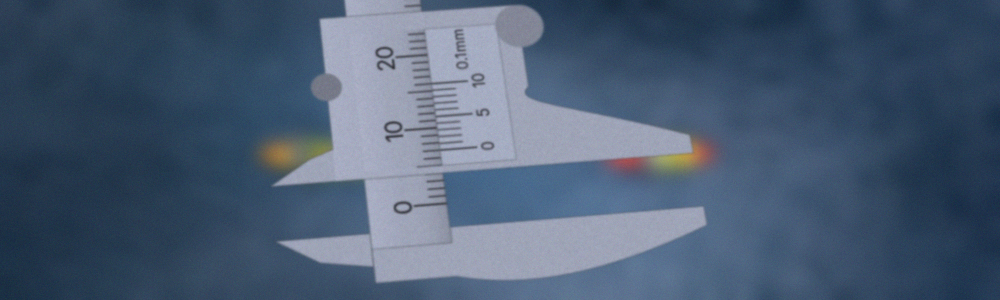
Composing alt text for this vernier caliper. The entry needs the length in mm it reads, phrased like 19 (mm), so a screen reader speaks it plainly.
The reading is 7.0 (mm)
